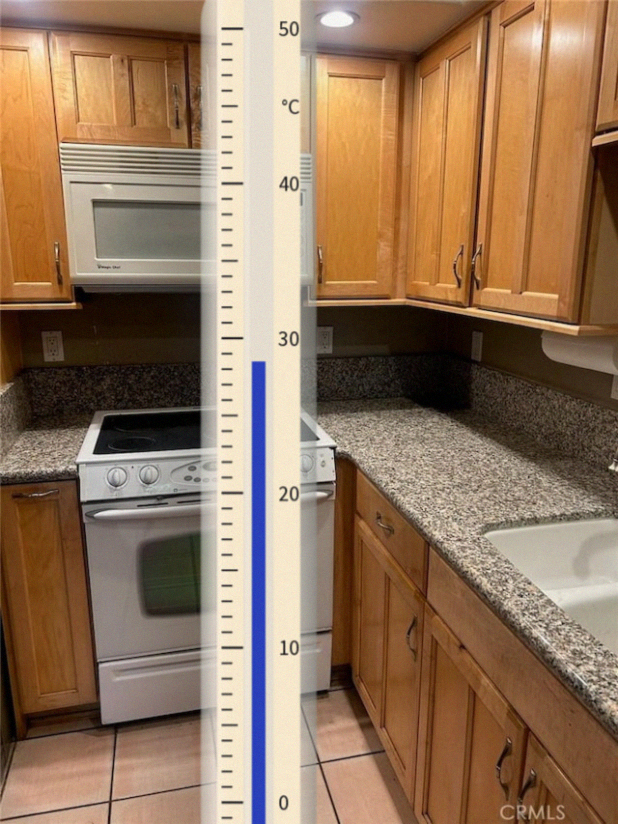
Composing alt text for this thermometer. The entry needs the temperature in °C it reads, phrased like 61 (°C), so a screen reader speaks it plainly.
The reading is 28.5 (°C)
